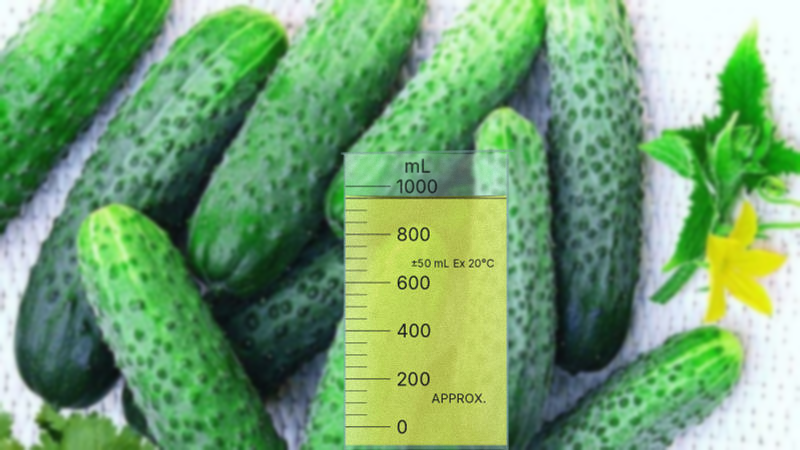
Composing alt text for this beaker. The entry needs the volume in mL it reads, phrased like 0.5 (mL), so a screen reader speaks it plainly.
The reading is 950 (mL)
